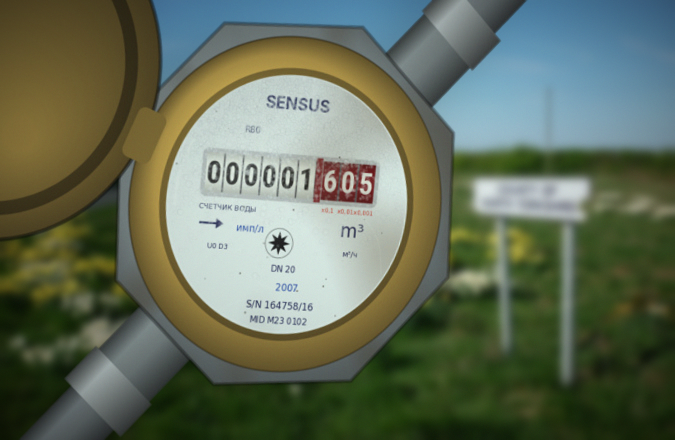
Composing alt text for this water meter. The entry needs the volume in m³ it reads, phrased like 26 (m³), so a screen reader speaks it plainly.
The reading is 1.605 (m³)
